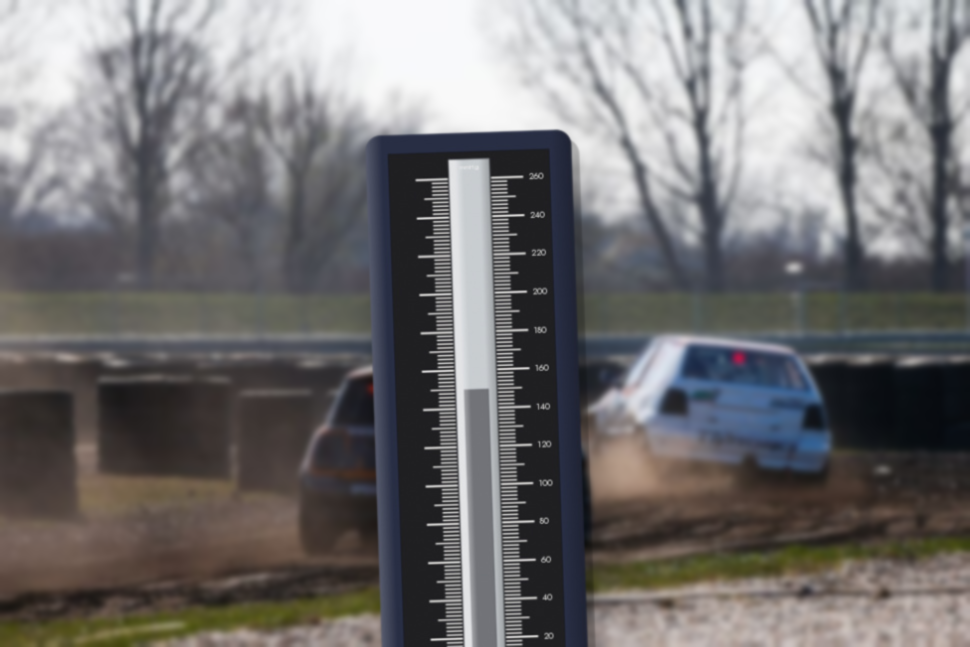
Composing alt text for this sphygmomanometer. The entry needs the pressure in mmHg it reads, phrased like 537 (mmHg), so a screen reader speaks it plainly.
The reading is 150 (mmHg)
